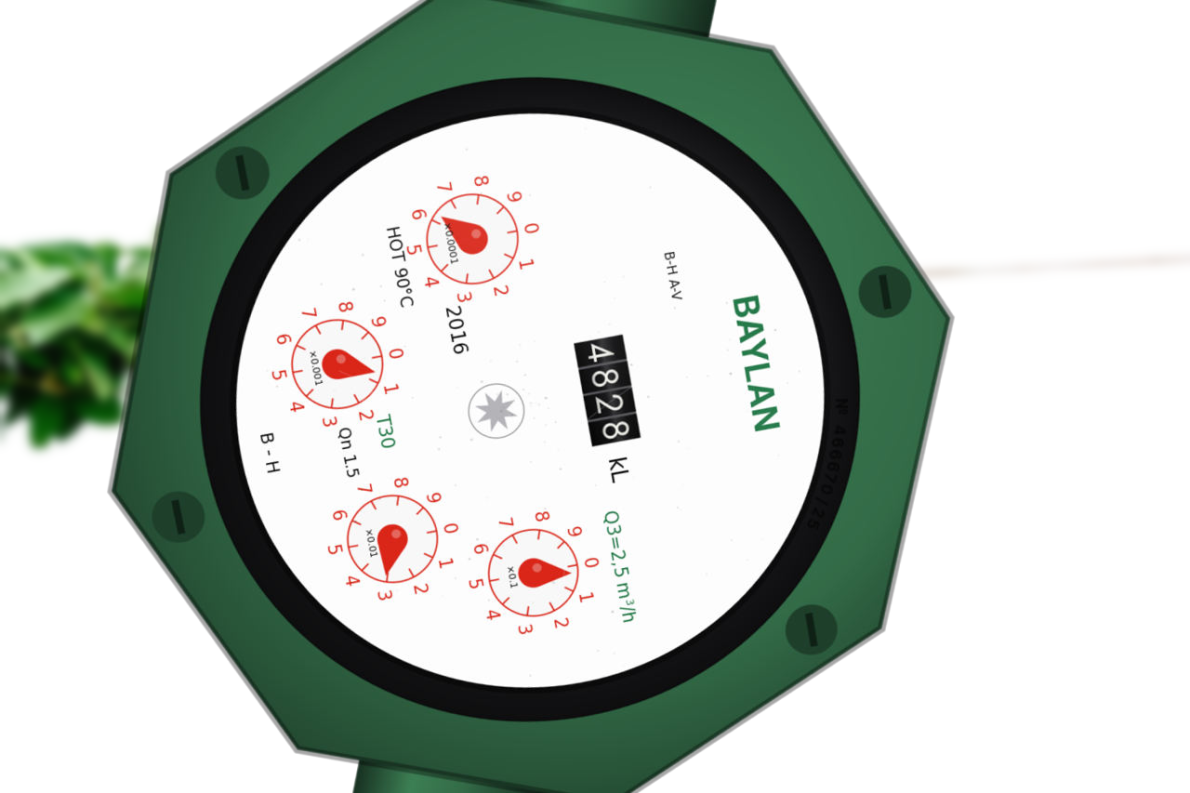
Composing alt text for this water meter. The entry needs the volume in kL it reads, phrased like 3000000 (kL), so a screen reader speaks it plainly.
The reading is 4828.0306 (kL)
